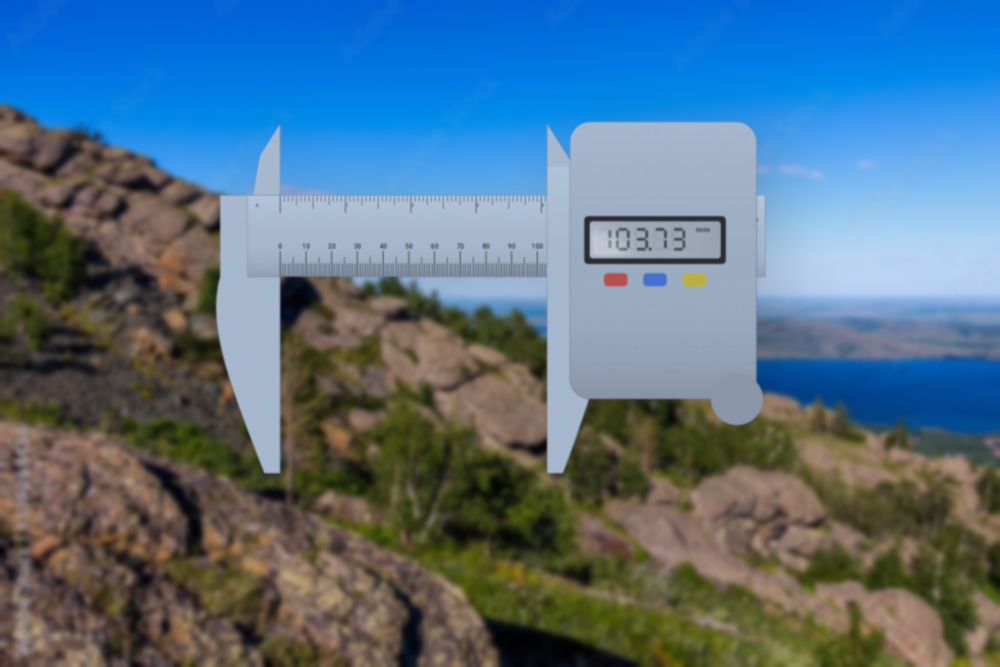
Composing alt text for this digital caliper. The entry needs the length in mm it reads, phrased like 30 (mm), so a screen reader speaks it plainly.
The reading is 103.73 (mm)
